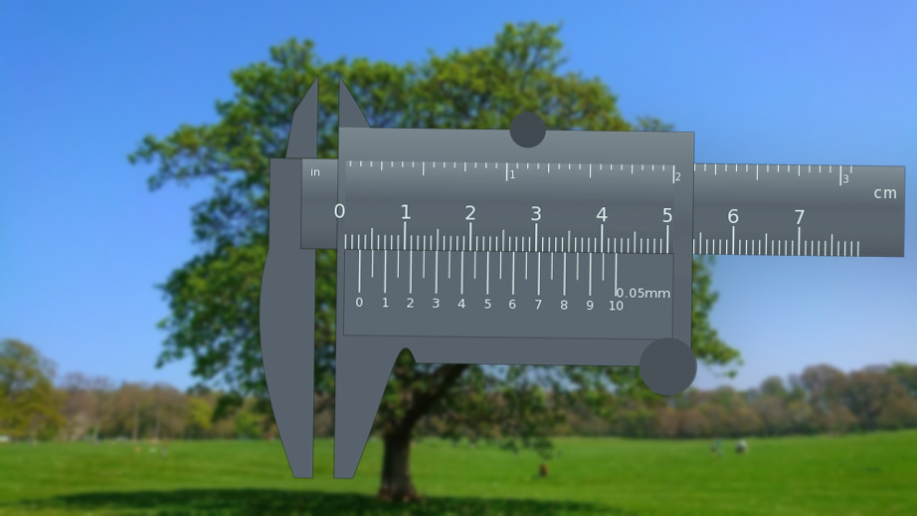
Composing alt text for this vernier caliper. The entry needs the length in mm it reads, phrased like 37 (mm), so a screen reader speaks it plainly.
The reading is 3.2 (mm)
